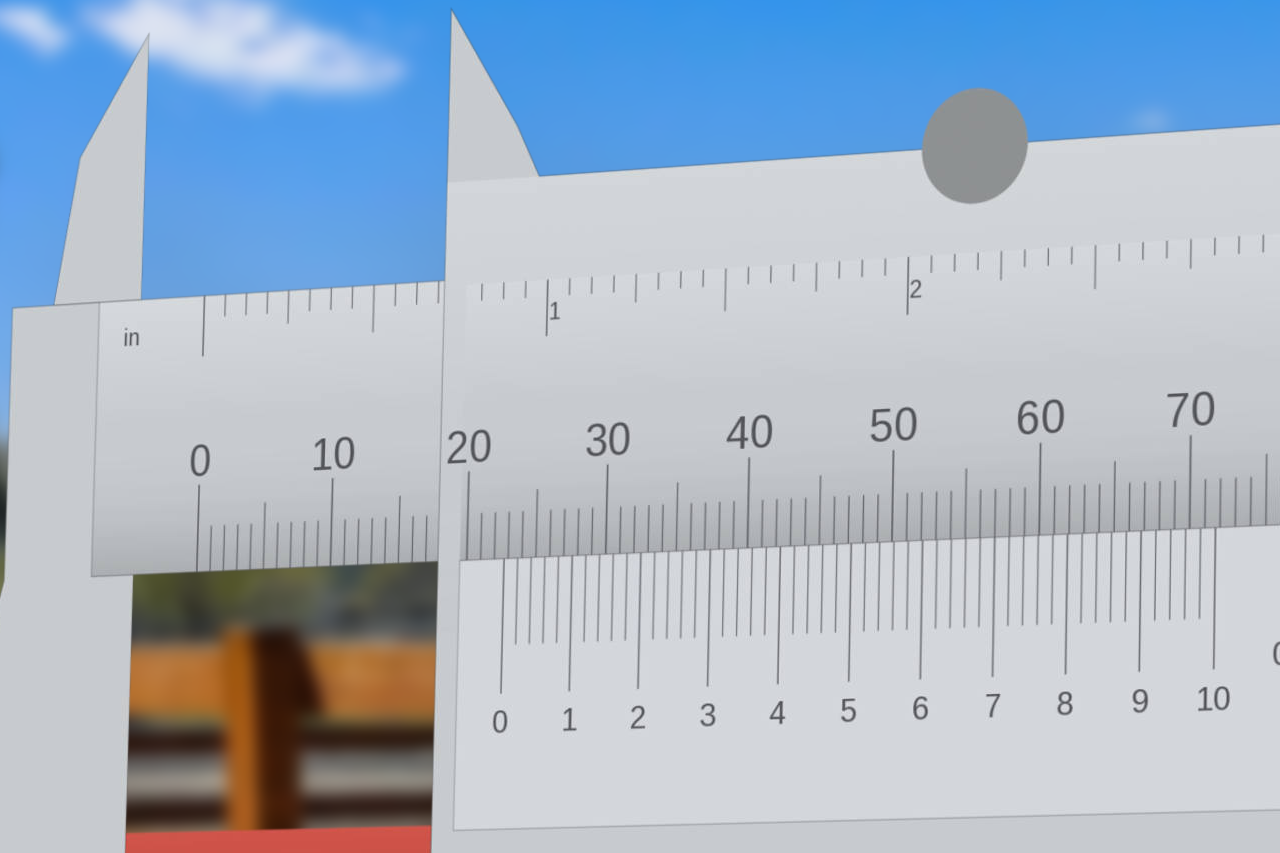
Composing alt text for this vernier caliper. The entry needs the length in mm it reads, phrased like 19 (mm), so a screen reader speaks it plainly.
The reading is 22.7 (mm)
